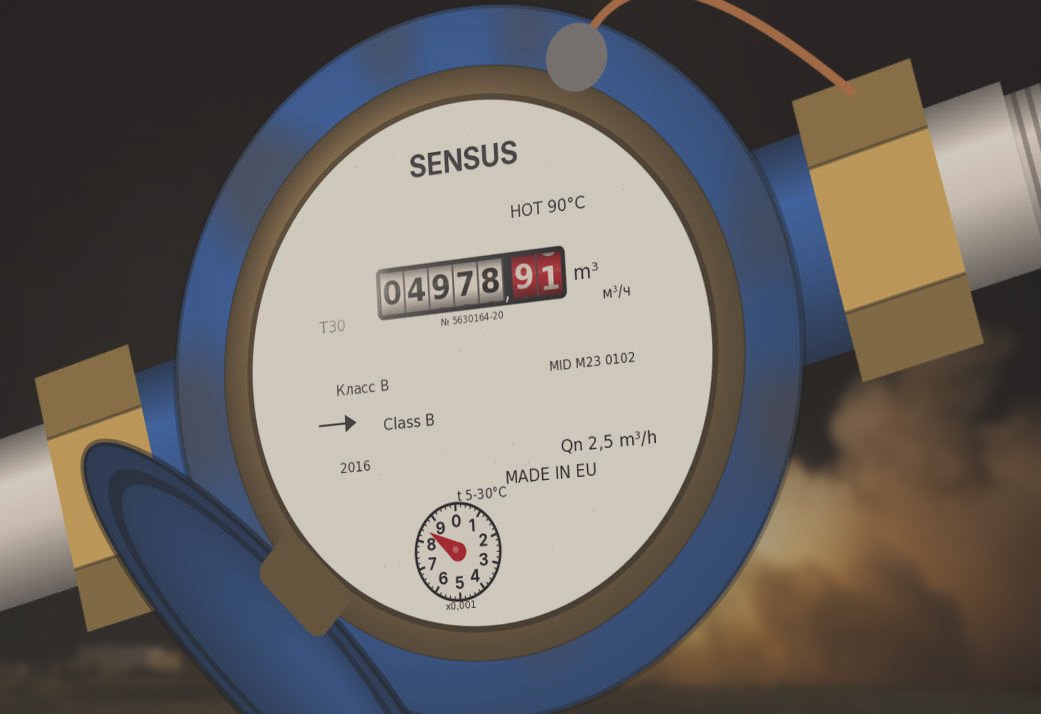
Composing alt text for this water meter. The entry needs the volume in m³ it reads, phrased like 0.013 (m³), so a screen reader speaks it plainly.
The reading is 4978.908 (m³)
